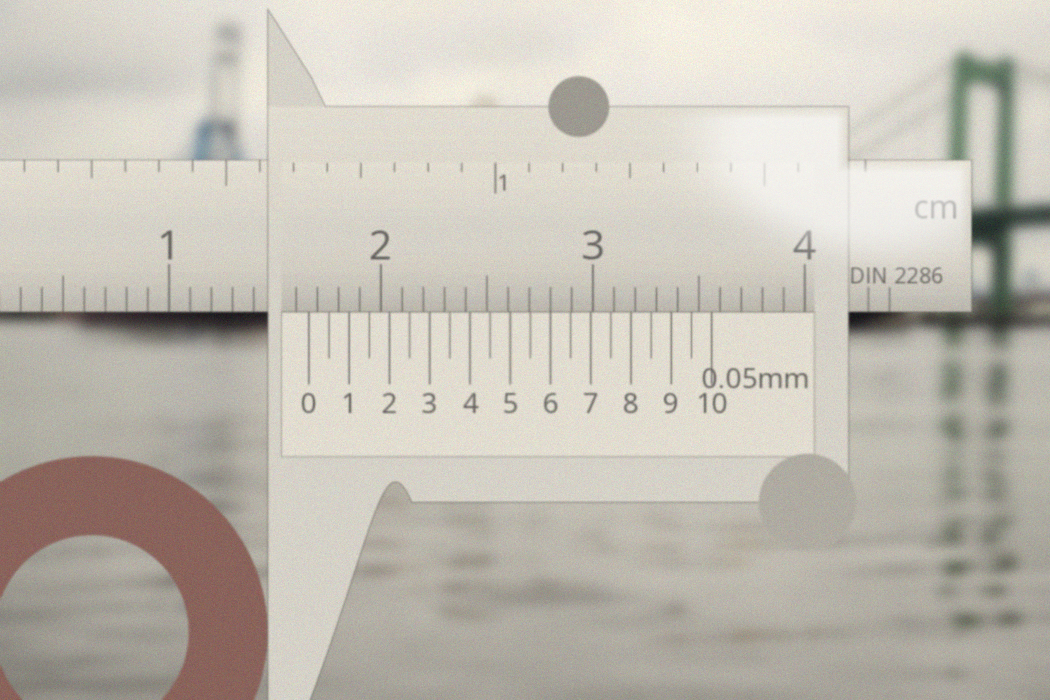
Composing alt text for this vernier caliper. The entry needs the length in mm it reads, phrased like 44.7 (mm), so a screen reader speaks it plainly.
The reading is 16.6 (mm)
